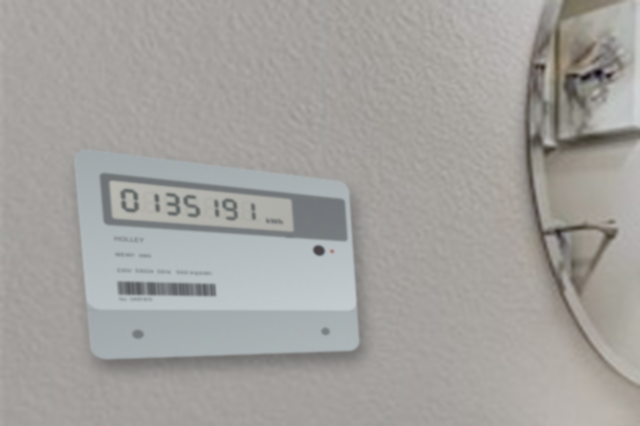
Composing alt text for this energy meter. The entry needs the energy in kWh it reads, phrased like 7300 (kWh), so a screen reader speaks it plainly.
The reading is 135191 (kWh)
